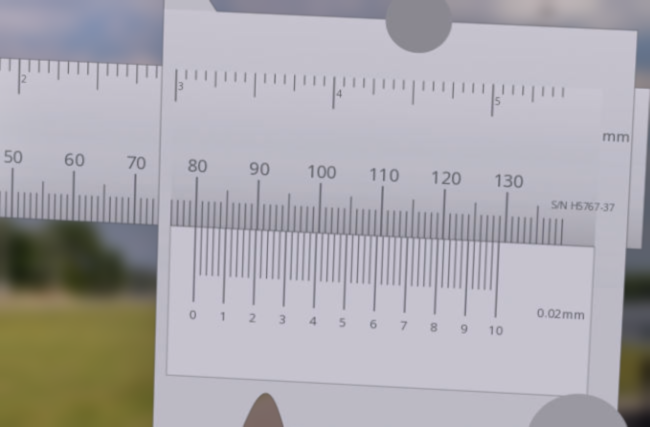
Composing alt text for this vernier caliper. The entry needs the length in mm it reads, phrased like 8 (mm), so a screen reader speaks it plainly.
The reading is 80.0 (mm)
